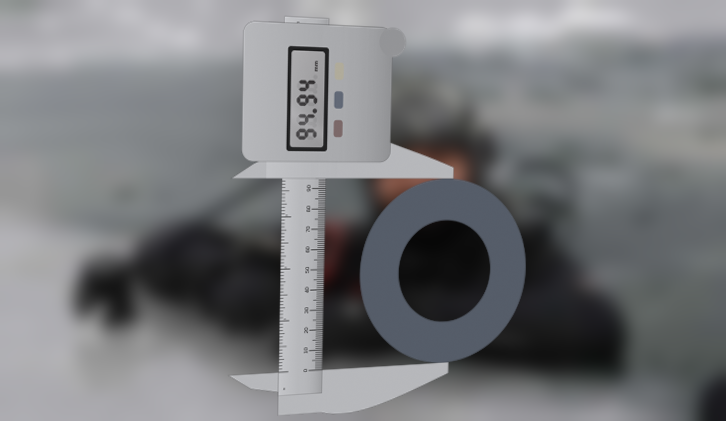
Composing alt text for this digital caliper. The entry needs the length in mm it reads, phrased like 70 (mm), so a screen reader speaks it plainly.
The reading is 94.94 (mm)
